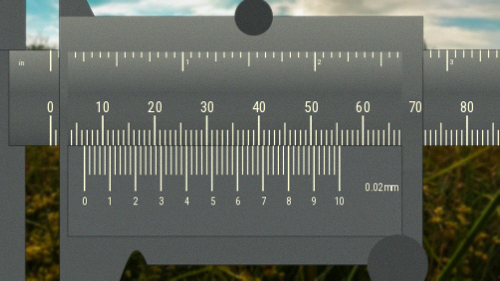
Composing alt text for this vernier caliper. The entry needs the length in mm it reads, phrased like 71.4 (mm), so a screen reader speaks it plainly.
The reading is 6.5 (mm)
